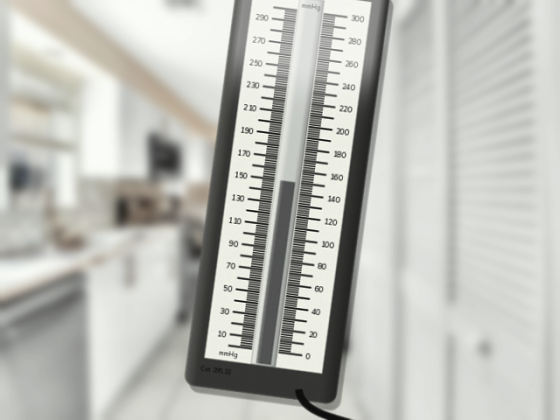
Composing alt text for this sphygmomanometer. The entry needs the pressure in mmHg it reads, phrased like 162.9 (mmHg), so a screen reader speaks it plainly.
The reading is 150 (mmHg)
